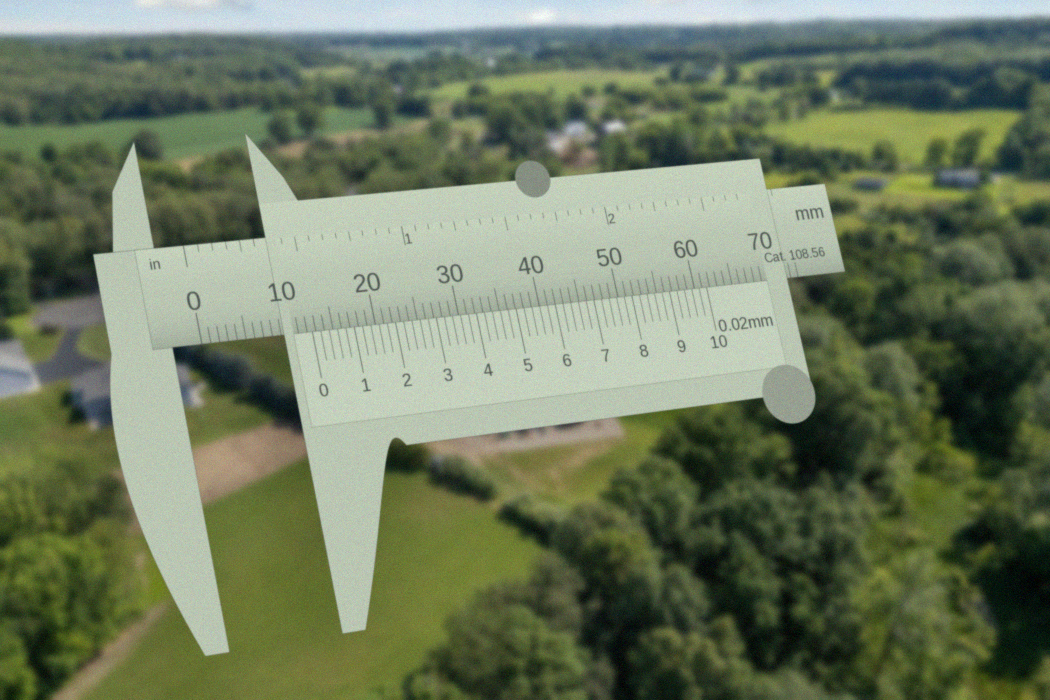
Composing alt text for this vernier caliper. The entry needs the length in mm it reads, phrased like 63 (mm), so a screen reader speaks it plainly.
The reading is 12.6 (mm)
